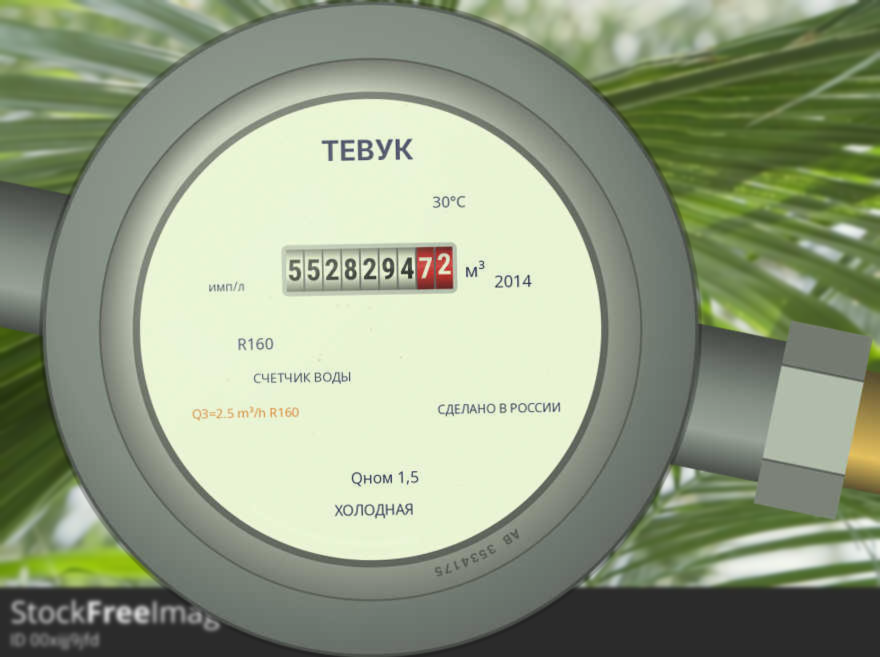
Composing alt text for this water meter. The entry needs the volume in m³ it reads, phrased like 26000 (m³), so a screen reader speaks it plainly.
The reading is 5528294.72 (m³)
